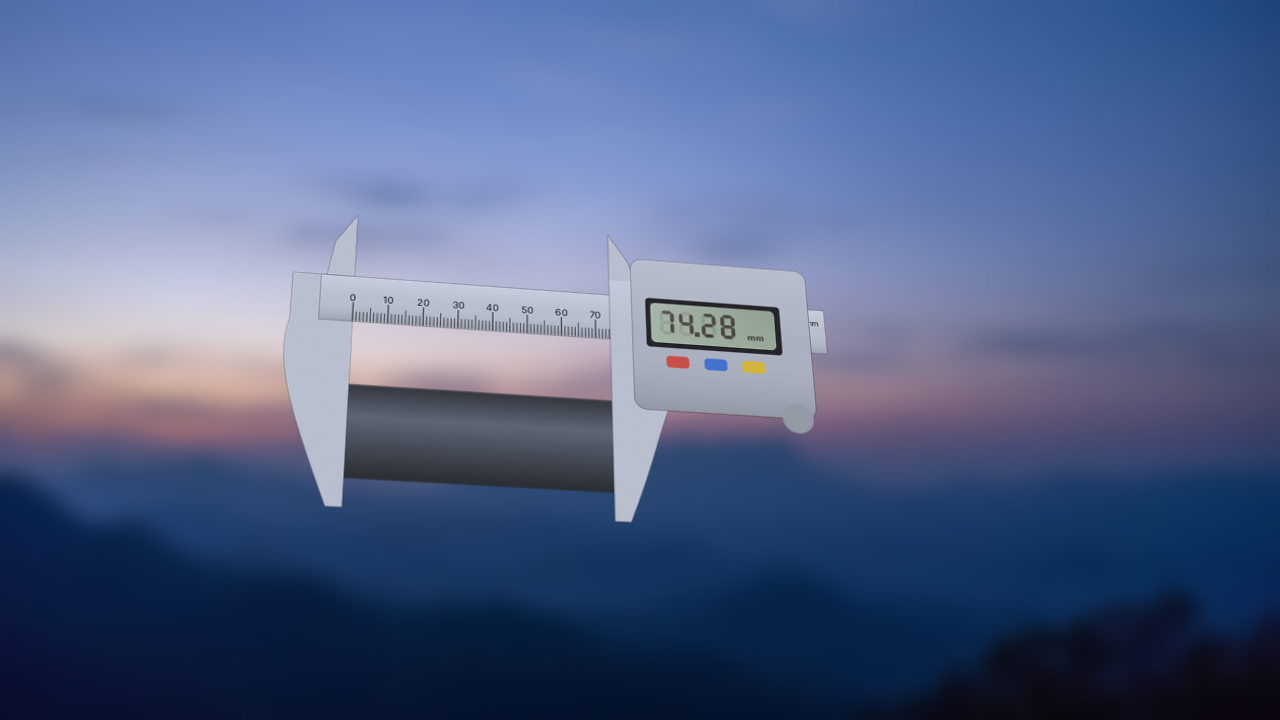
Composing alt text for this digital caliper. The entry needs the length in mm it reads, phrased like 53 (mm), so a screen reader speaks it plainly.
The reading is 74.28 (mm)
